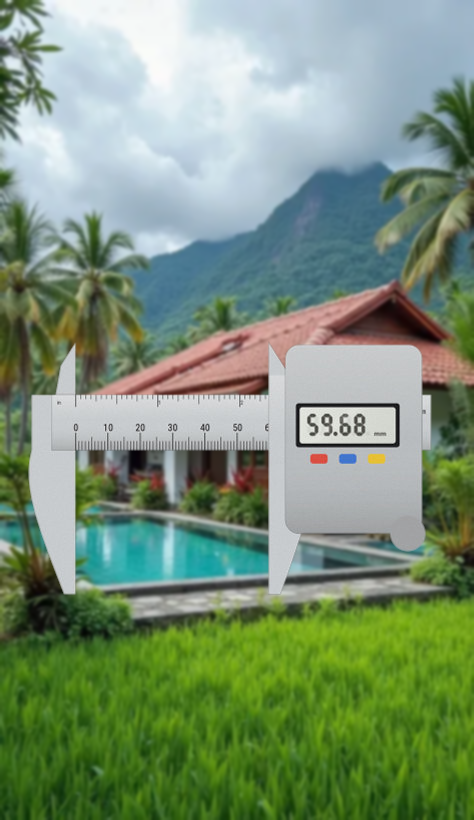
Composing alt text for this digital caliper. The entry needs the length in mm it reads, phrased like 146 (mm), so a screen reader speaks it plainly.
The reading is 59.68 (mm)
